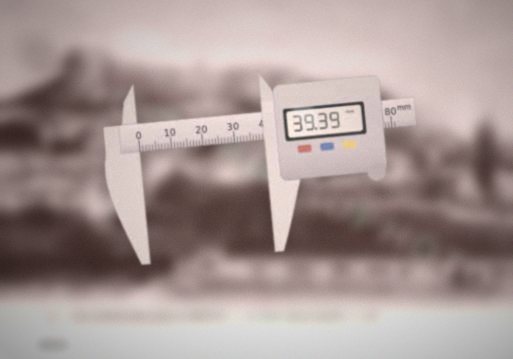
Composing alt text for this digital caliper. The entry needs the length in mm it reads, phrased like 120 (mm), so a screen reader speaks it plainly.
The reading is 39.39 (mm)
